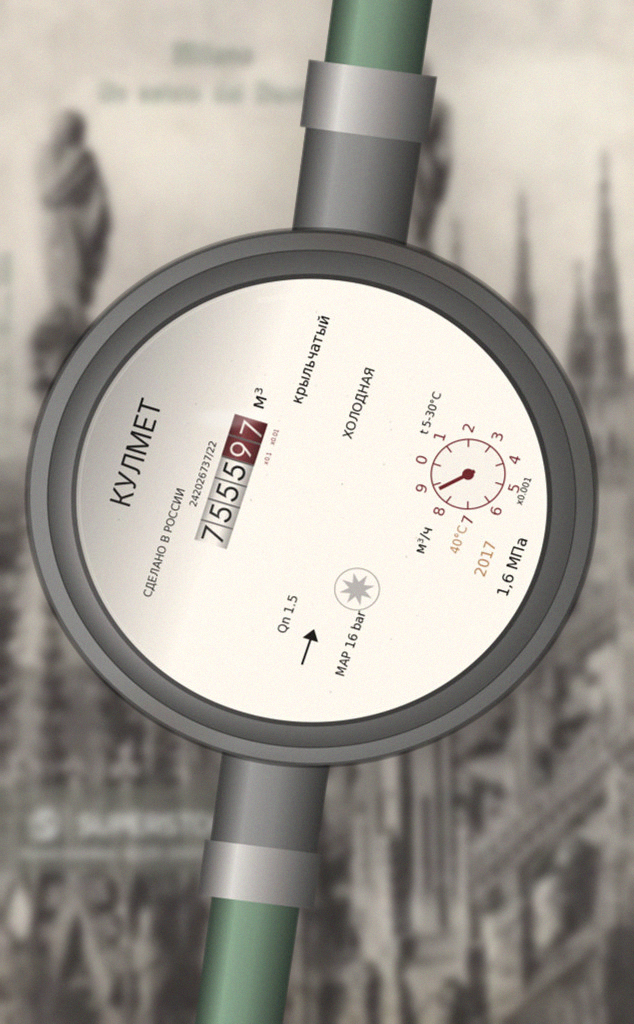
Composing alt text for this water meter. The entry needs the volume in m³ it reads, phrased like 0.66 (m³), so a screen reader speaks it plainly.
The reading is 7555.968 (m³)
